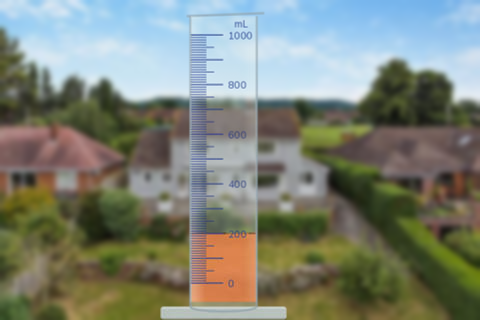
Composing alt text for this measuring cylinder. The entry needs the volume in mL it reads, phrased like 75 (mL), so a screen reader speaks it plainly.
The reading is 200 (mL)
